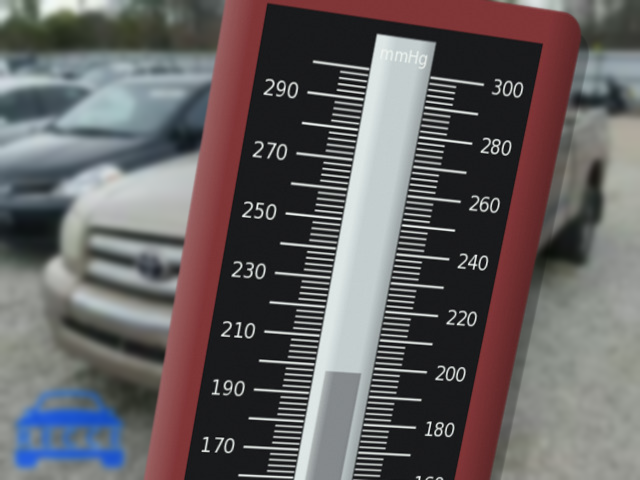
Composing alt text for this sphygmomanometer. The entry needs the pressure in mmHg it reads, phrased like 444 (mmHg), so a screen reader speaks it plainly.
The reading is 198 (mmHg)
